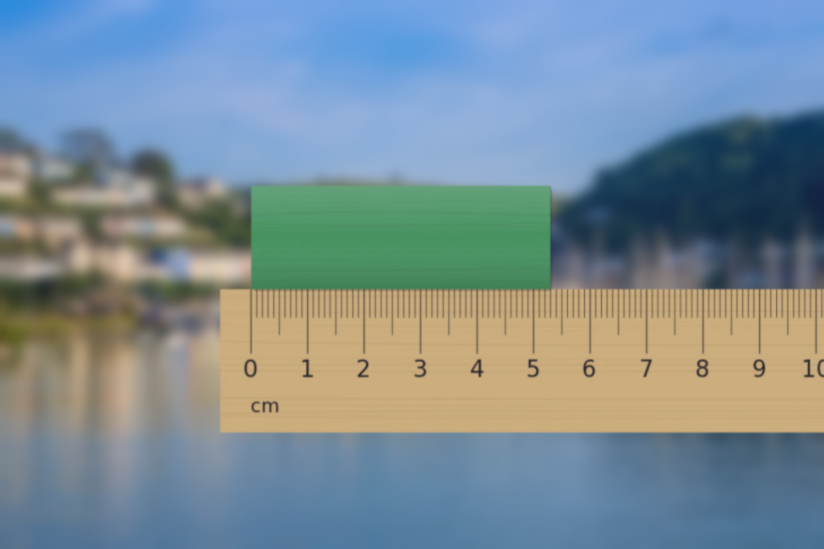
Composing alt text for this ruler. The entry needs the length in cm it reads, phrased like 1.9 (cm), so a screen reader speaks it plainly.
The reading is 5.3 (cm)
